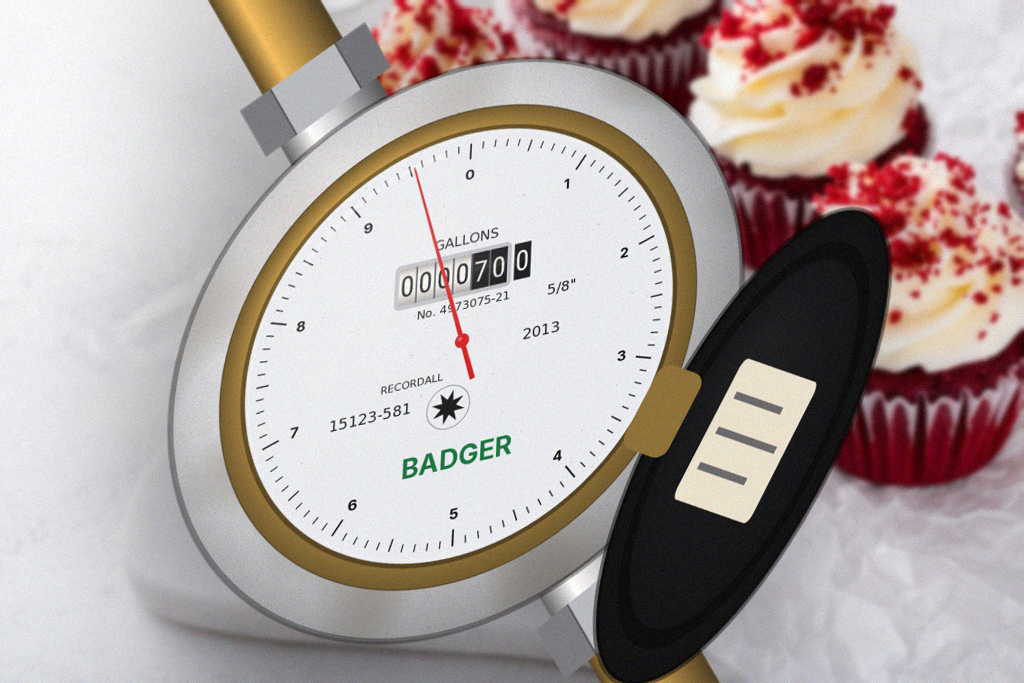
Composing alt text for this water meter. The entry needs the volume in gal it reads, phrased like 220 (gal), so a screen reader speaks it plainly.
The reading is 699.5 (gal)
